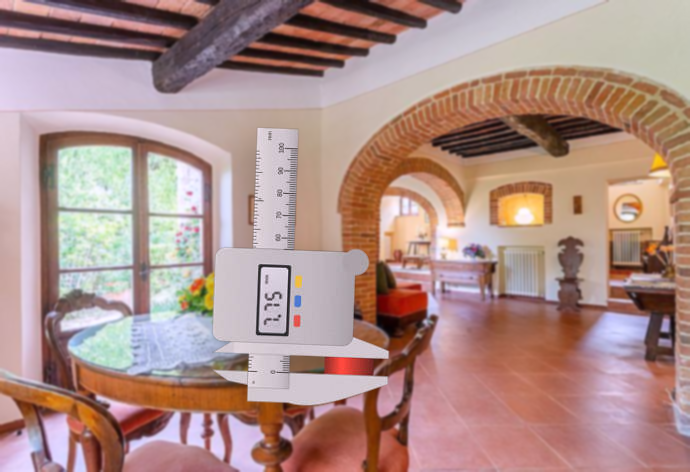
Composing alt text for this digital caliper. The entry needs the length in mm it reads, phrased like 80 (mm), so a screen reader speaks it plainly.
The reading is 7.75 (mm)
